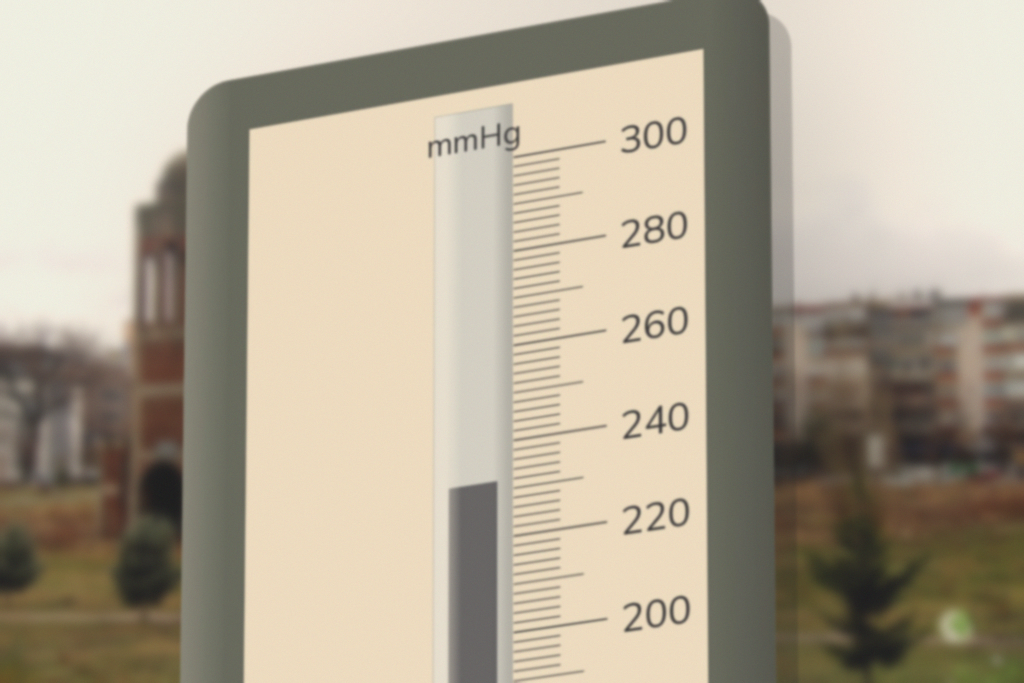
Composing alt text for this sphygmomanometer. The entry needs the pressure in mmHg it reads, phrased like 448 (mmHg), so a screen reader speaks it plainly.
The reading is 232 (mmHg)
